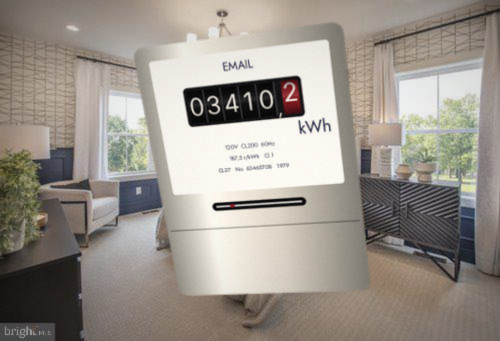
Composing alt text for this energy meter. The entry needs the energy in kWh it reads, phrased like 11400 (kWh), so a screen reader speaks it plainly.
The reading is 3410.2 (kWh)
